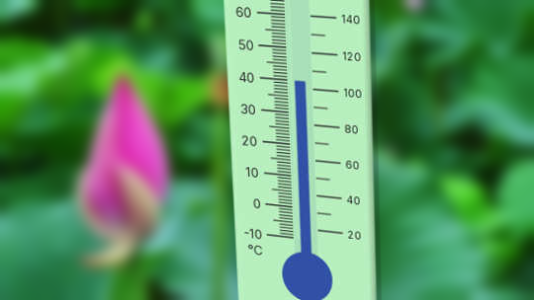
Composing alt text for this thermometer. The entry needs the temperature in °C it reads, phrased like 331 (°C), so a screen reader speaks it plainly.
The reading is 40 (°C)
